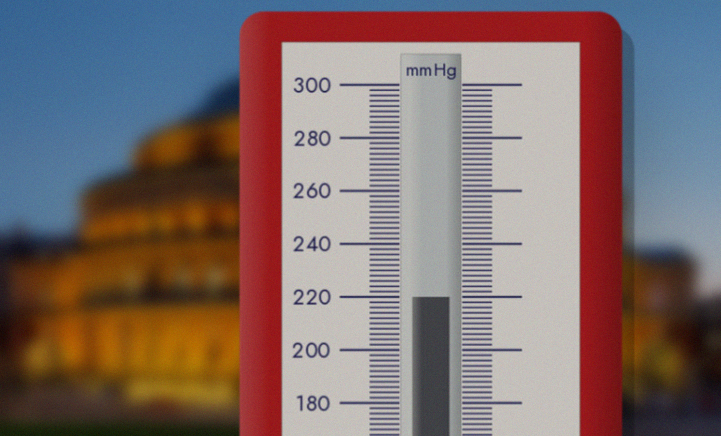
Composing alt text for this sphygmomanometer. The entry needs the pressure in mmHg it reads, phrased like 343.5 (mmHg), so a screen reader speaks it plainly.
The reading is 220 (mmHg)
